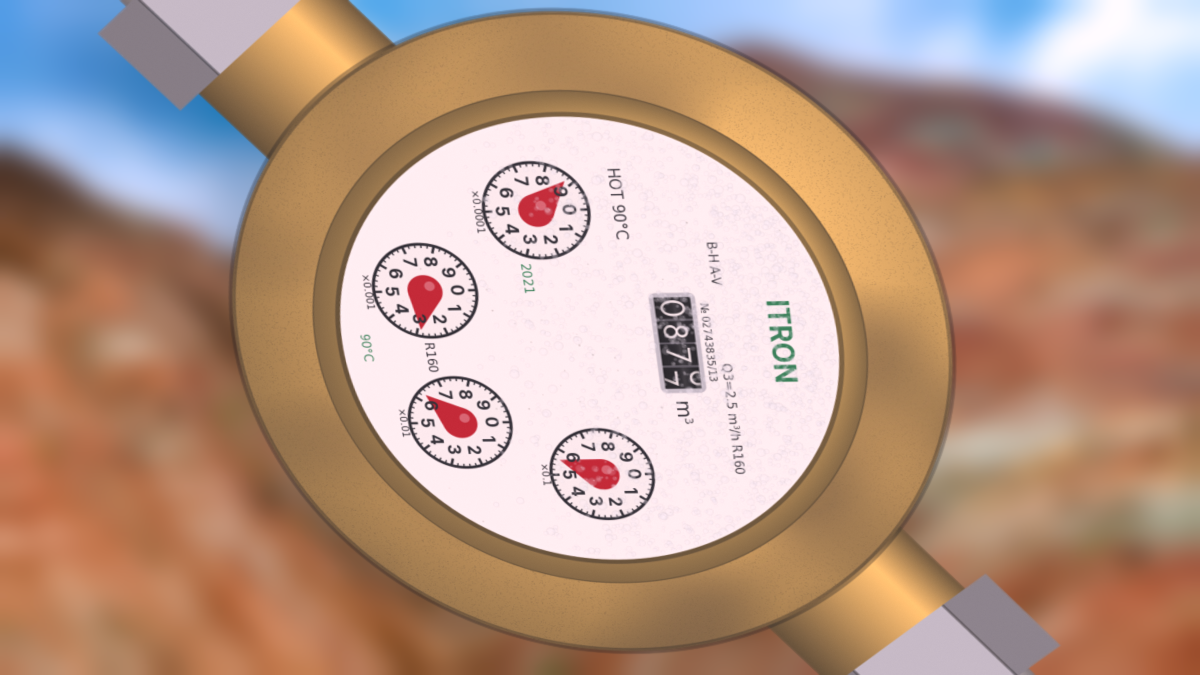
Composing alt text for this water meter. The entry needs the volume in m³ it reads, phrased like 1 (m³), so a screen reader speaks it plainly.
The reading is 876.5628 (m³)
